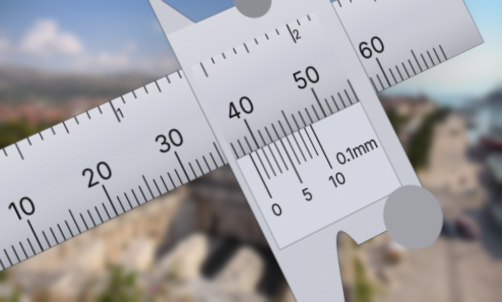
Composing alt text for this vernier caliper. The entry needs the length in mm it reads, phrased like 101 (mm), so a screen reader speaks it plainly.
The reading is 38.6 (mm)
